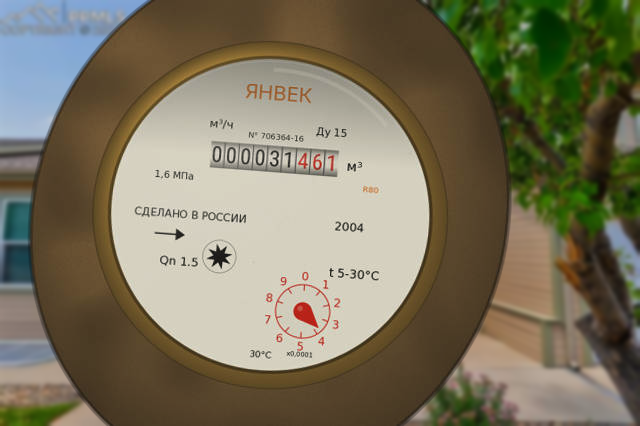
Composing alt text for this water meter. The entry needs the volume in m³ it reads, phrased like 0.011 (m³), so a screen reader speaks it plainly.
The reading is 31.4613 (m³)
